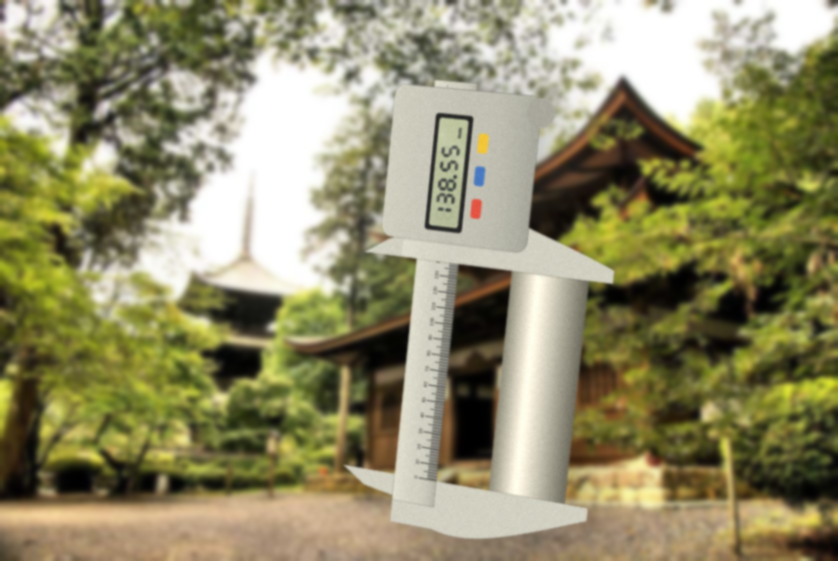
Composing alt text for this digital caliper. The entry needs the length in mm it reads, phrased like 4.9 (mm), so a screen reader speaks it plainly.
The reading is 138.55 (mm)
